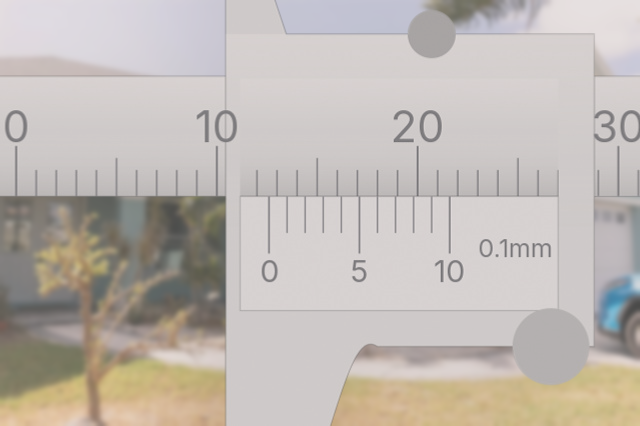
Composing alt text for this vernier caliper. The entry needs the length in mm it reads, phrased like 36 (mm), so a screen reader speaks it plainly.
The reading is 12.6 (mm)
